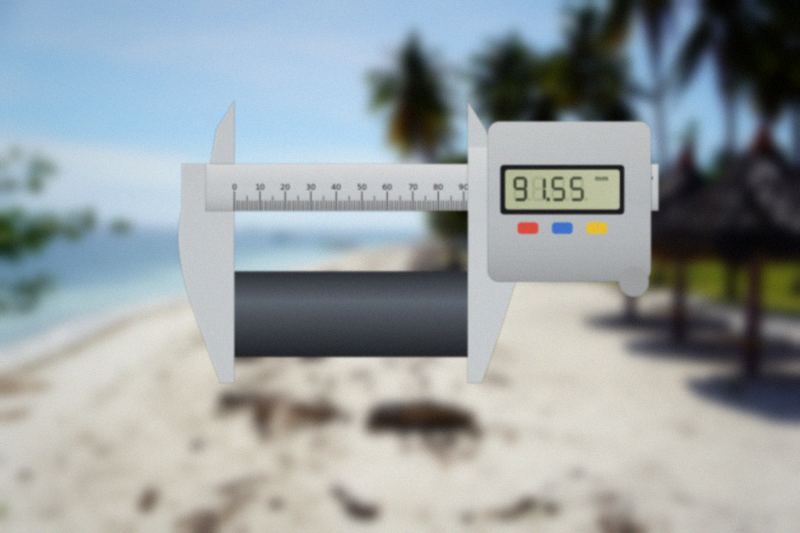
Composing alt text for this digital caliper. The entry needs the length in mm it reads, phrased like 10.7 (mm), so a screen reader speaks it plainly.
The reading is 91.55 (mm)
